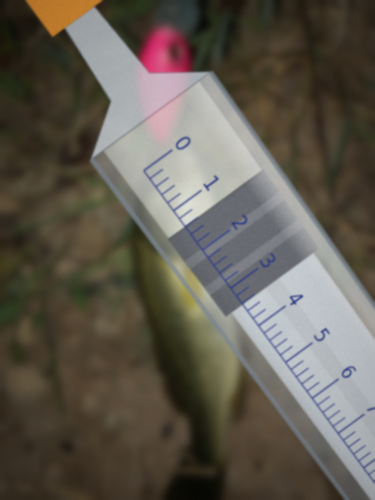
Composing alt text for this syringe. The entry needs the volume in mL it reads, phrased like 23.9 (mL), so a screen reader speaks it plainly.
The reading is 1.4 (mL)
